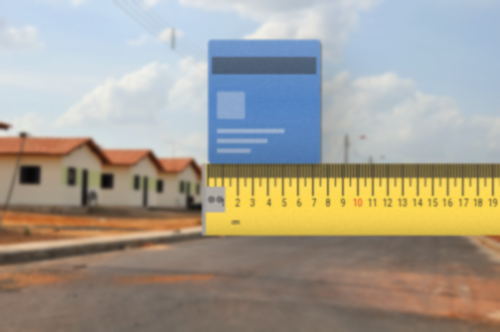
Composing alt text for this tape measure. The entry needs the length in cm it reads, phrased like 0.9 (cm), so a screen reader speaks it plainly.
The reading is 7.5 (cm)
